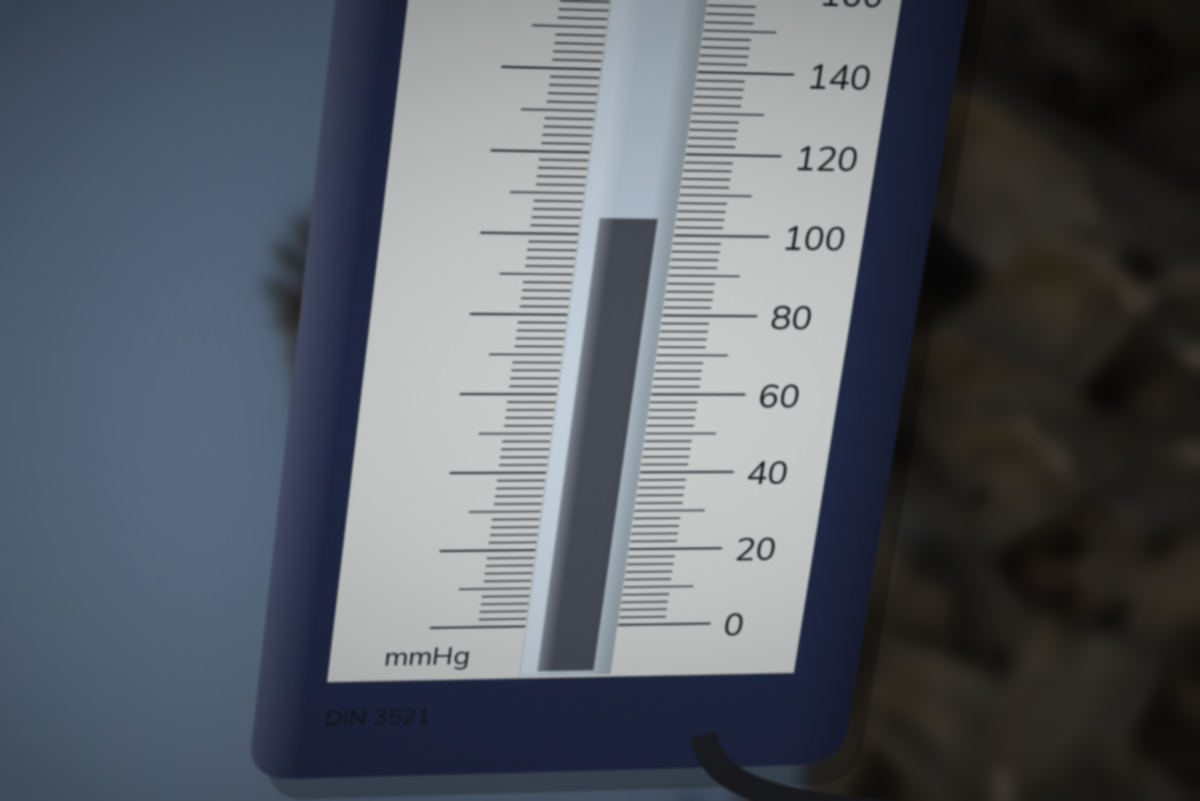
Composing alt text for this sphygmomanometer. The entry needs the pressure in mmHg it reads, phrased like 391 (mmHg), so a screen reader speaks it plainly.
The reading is 104 (mmHg)
